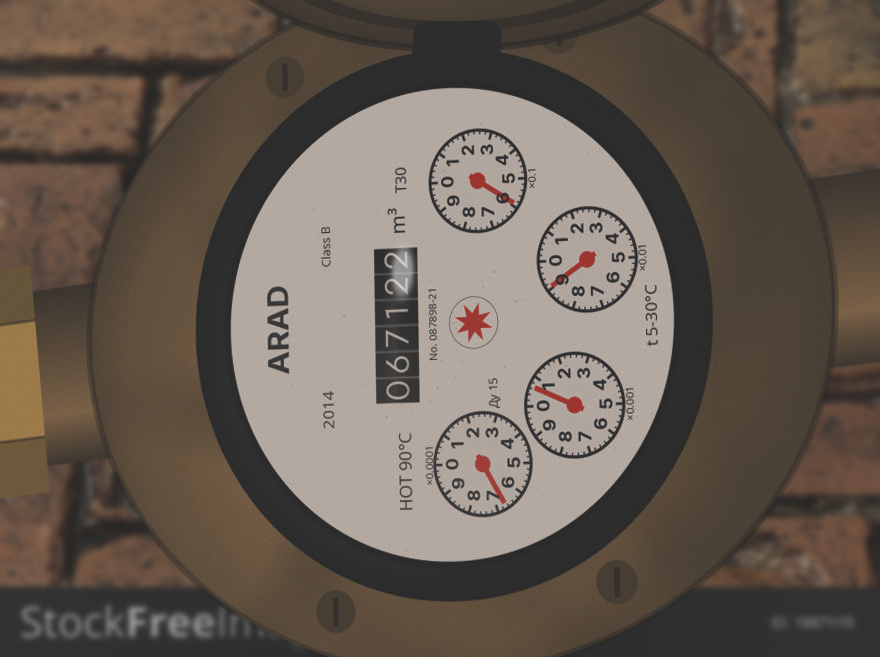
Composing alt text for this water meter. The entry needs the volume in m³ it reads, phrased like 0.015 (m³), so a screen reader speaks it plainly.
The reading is 67122.5906 (m³)
